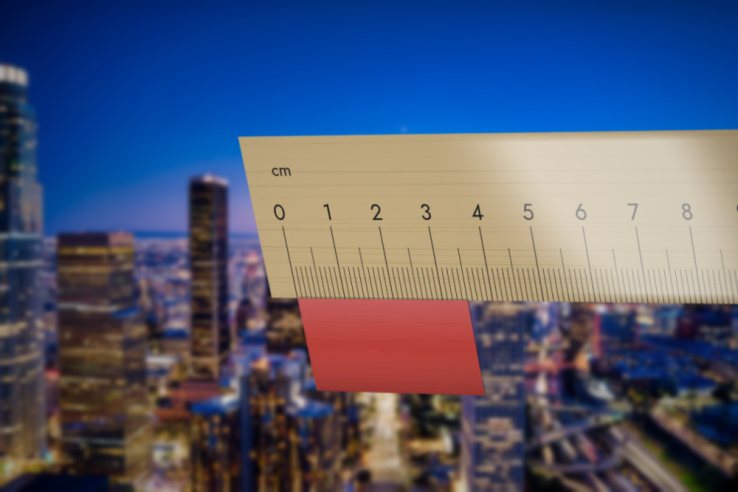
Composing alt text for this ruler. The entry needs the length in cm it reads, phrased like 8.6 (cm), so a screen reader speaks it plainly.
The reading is 3.5 (cm)
